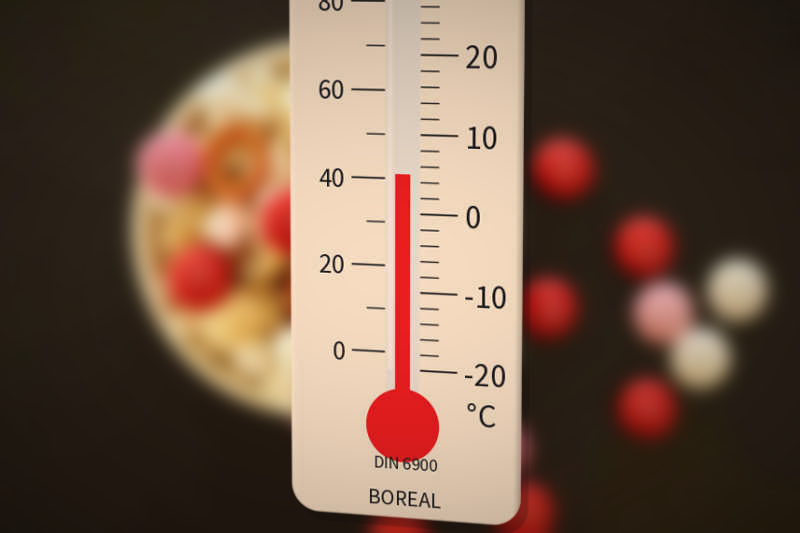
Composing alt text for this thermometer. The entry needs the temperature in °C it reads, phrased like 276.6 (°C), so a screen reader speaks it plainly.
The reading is 5 (°C)
